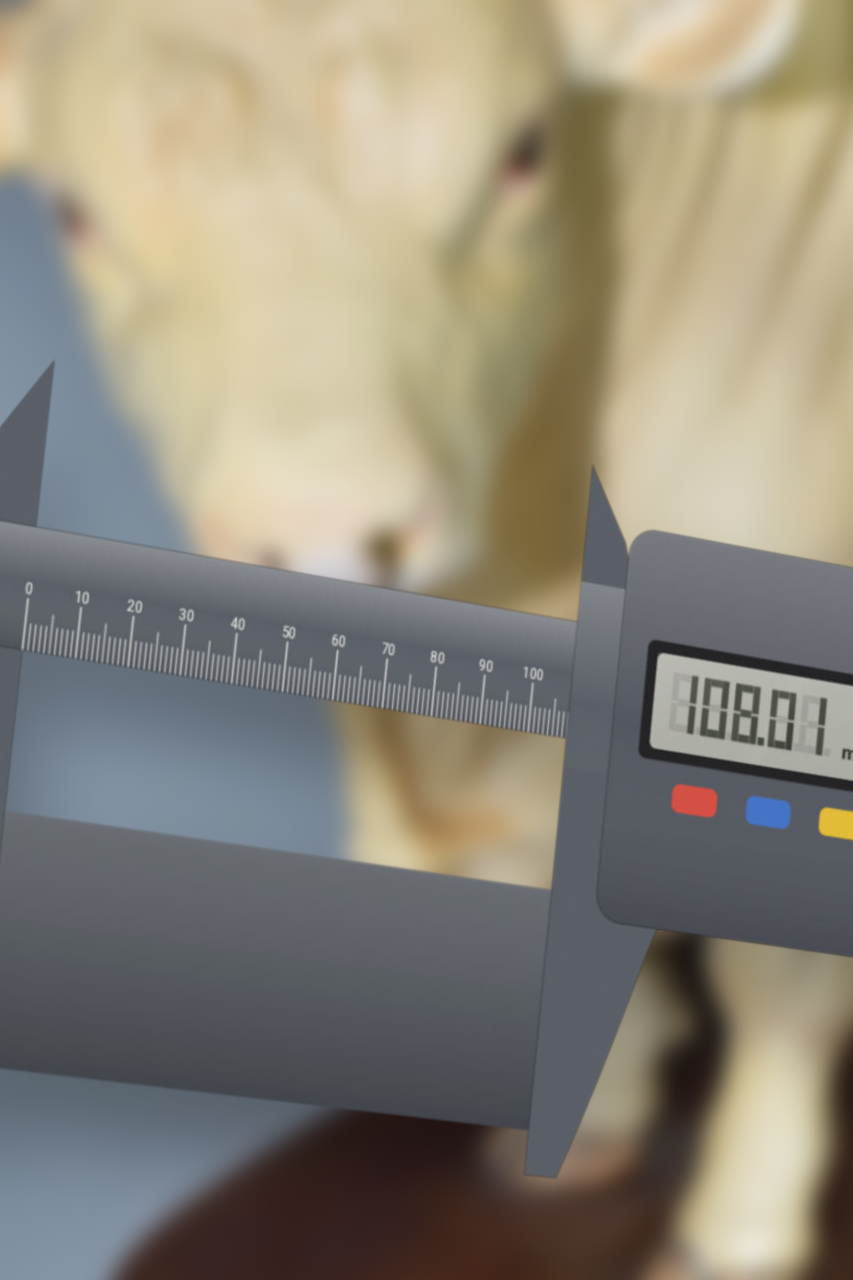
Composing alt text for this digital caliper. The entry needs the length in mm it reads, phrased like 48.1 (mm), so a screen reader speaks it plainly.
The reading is 108.01 (mm)
